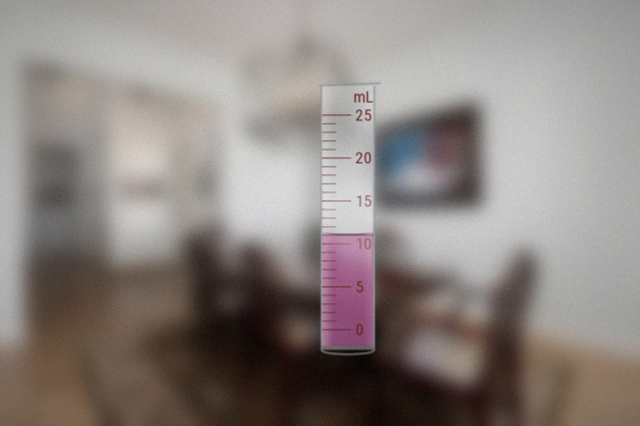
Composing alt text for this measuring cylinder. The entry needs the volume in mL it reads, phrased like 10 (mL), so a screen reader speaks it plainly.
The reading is 11 (mL)
